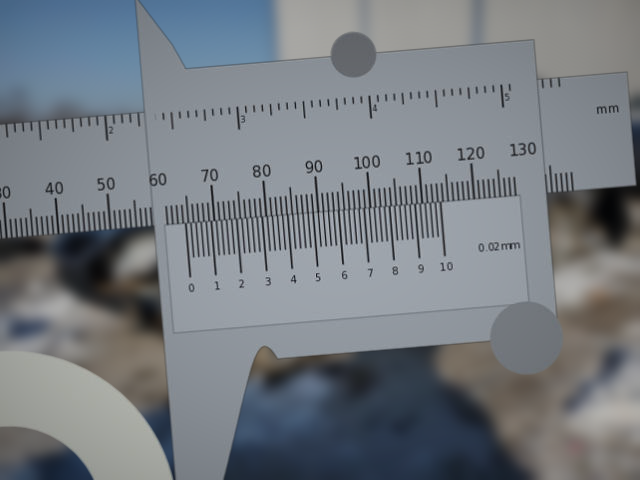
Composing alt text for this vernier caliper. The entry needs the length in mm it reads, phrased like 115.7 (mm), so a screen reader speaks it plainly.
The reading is 64.5 (mm)
